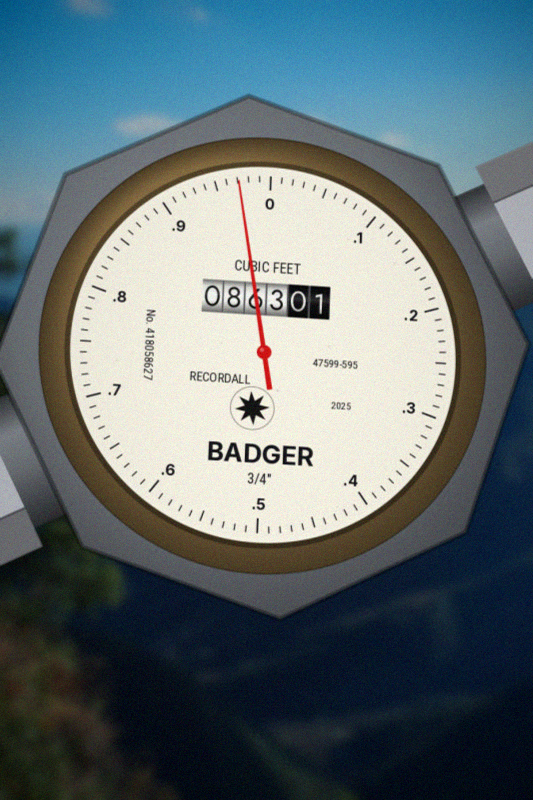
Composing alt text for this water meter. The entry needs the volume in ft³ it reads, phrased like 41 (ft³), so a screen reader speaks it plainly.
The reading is 86300.97 (ft³)
